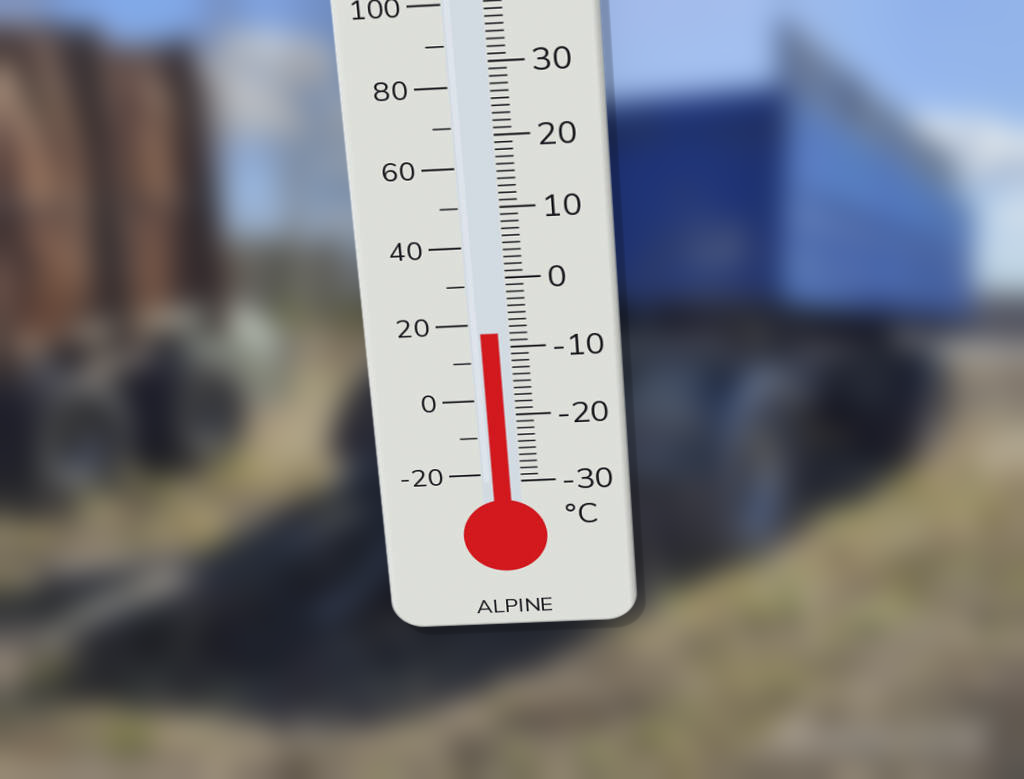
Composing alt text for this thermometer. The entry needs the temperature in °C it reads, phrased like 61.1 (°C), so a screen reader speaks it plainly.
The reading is -8 (°C)
